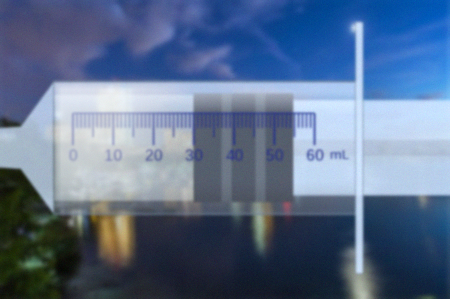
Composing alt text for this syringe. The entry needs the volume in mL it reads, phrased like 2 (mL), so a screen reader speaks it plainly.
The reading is 30 (mL)
